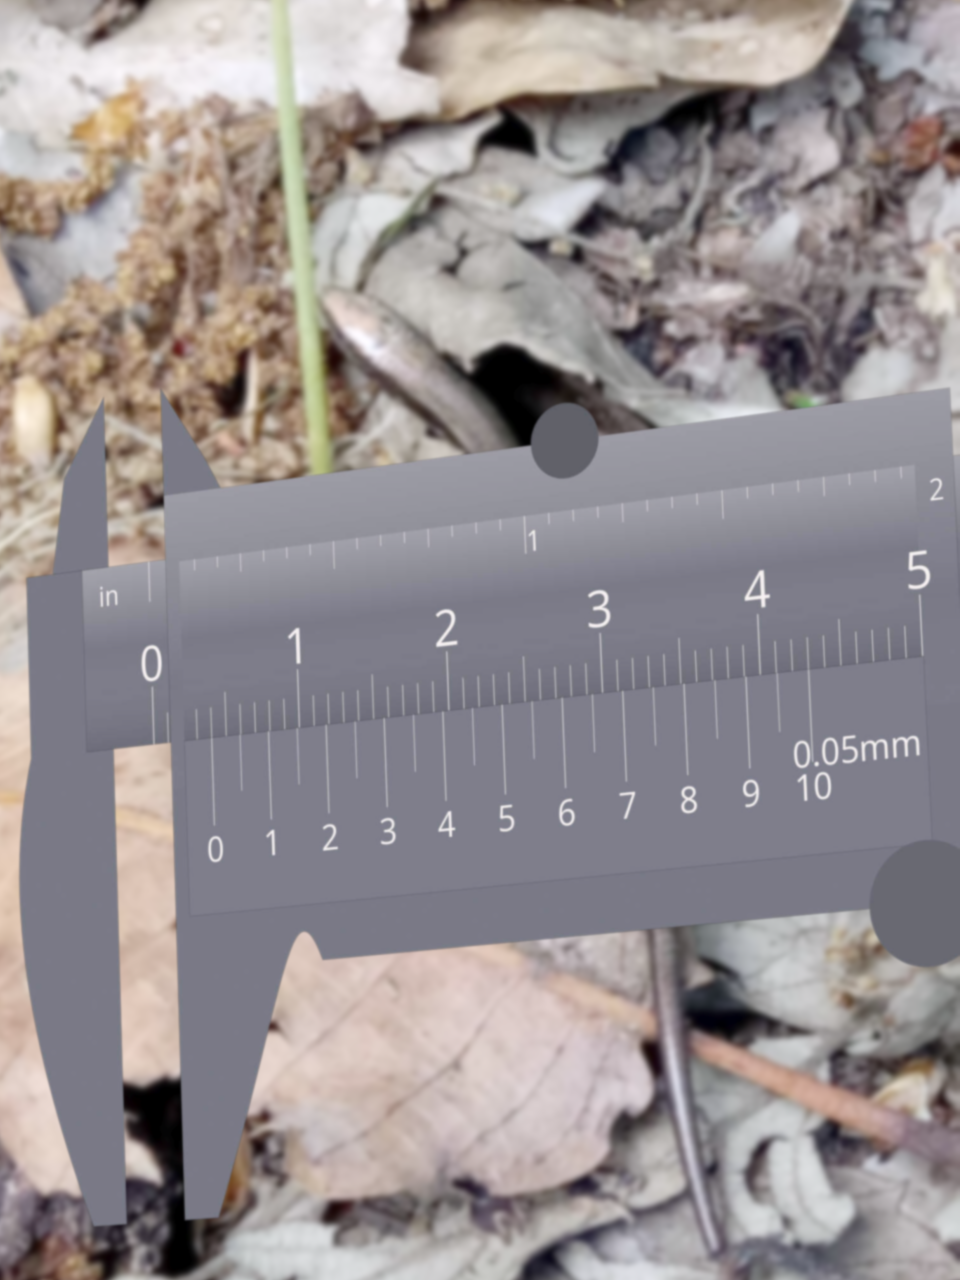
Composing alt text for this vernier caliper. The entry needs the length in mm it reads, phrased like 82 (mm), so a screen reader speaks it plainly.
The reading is 4.0 (mm)
